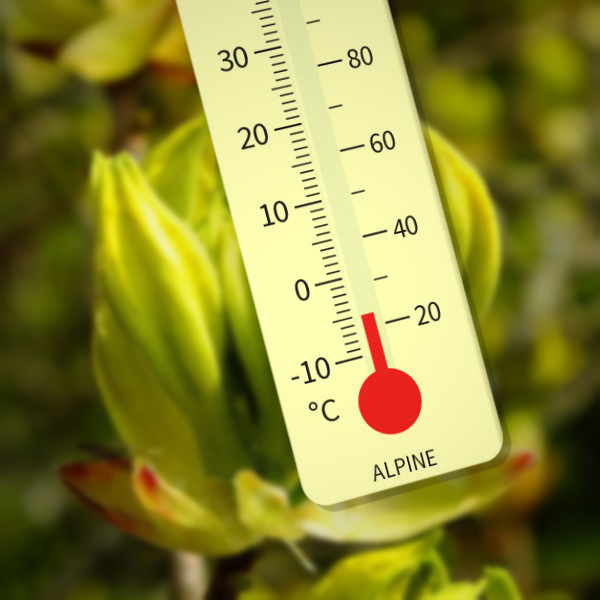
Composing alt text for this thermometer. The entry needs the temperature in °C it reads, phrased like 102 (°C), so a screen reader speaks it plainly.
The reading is -5 (°C)
